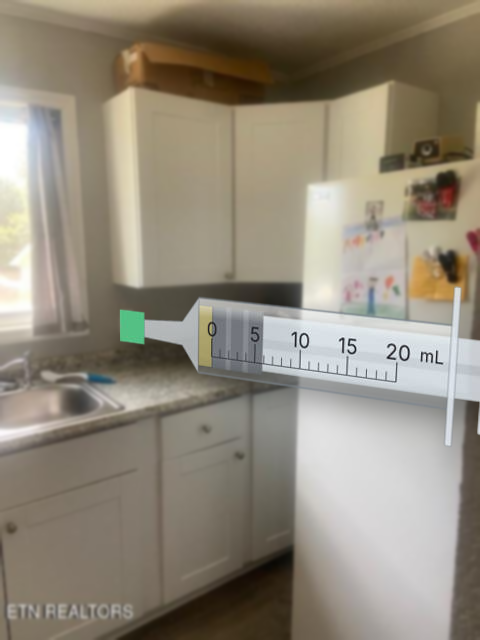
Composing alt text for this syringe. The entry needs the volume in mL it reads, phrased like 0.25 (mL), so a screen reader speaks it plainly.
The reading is 0 (mL)
